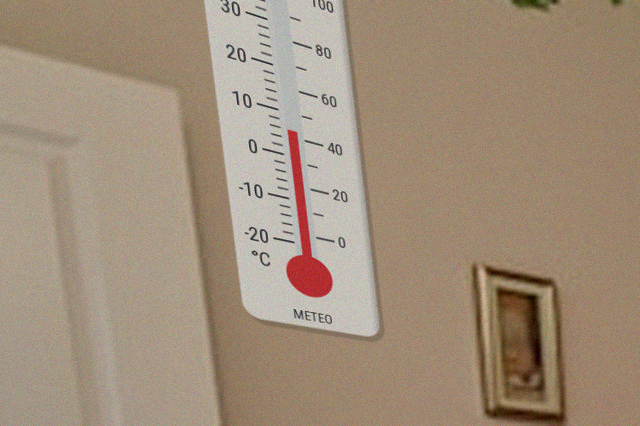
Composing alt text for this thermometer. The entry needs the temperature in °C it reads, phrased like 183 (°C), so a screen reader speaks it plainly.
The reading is 6 (°C)
